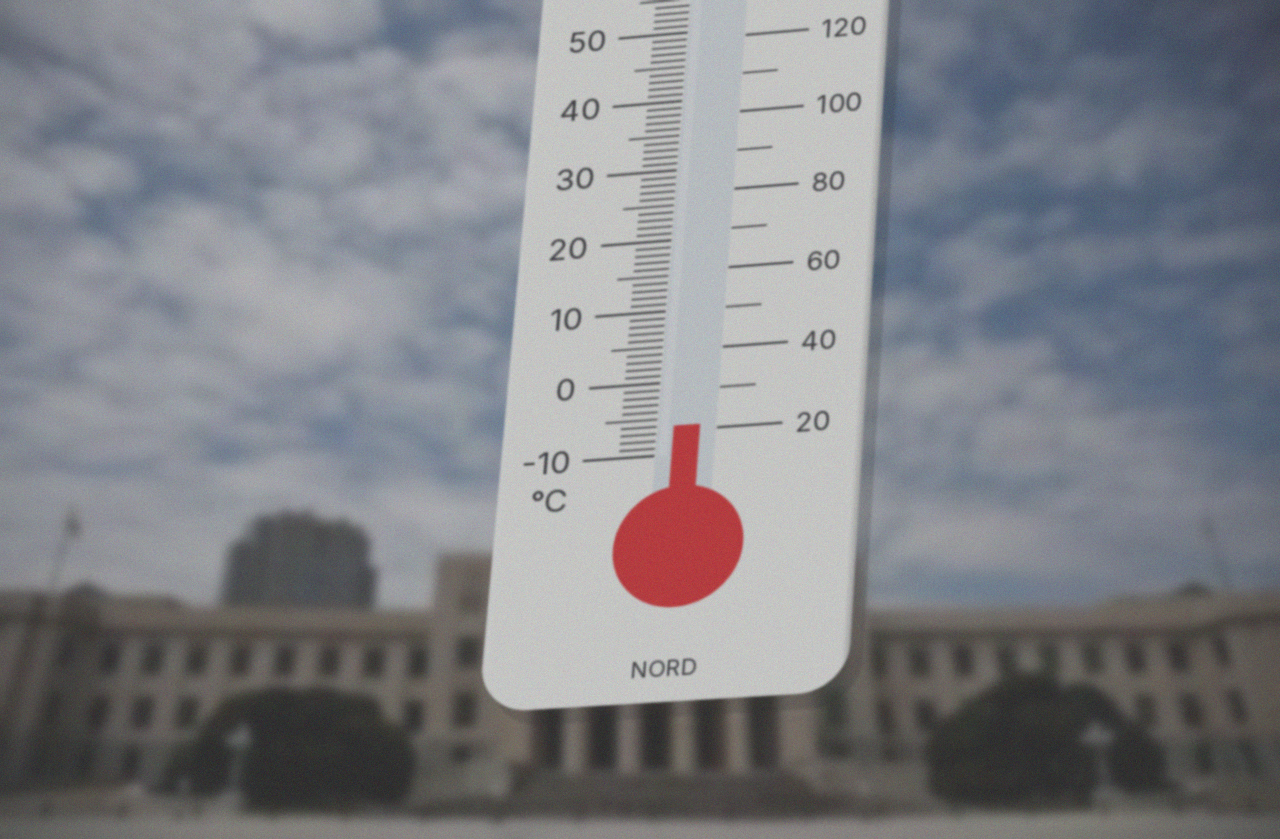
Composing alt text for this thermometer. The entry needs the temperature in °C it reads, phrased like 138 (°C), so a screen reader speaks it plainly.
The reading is -6 (°C)
